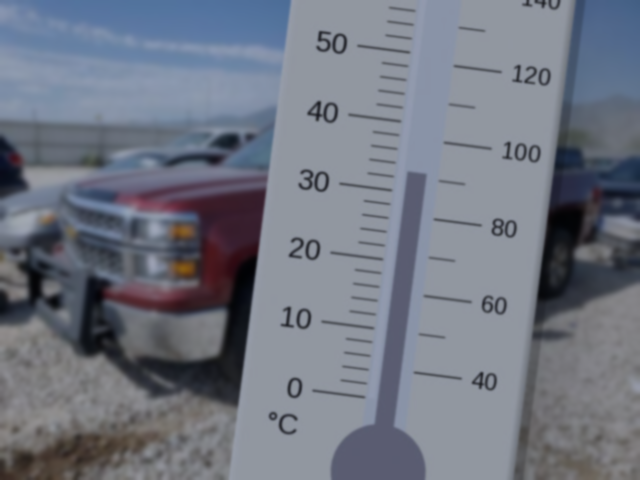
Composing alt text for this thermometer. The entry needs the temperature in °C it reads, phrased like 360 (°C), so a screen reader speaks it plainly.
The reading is 33 (°C)
